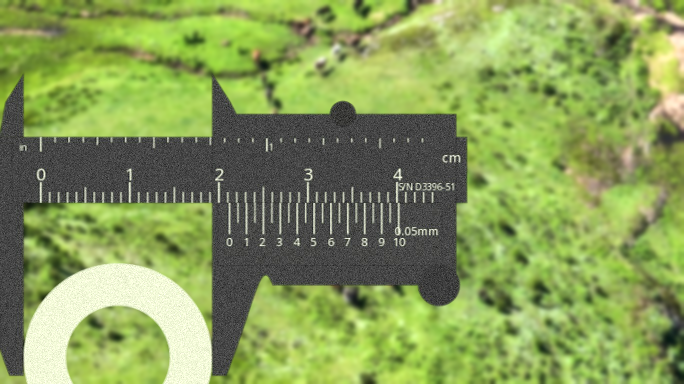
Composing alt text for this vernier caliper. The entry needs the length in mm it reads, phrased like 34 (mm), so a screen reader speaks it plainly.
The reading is 21.2 (mm)
